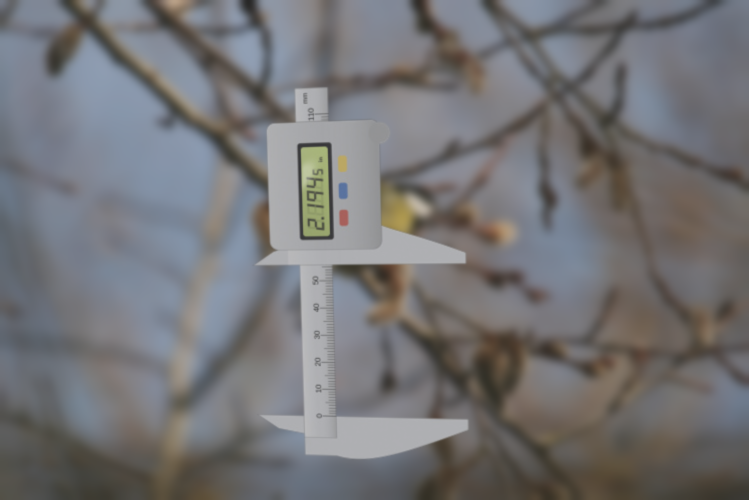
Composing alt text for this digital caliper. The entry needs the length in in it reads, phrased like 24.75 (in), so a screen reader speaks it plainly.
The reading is 2.1945 (in)
